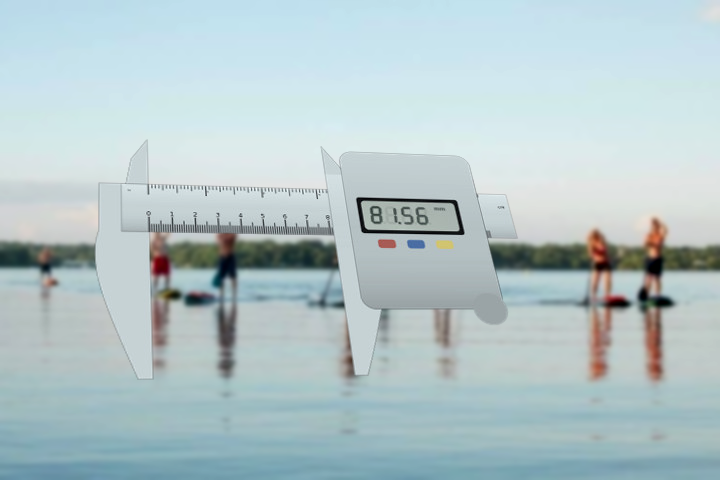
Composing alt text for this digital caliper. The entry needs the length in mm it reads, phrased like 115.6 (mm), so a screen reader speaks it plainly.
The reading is 81.56 (mm)
